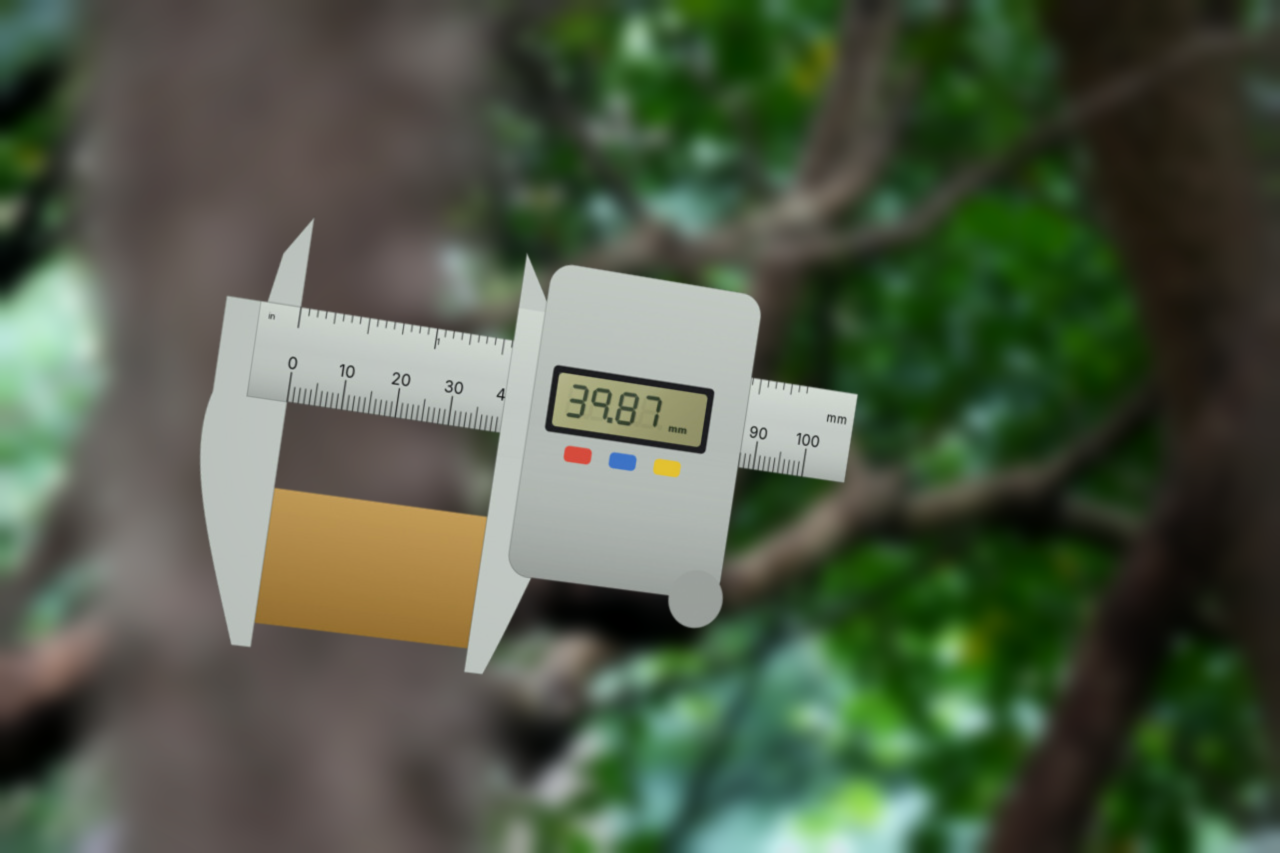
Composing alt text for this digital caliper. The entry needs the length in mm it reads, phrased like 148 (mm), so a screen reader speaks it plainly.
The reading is 39.87 (mm)
